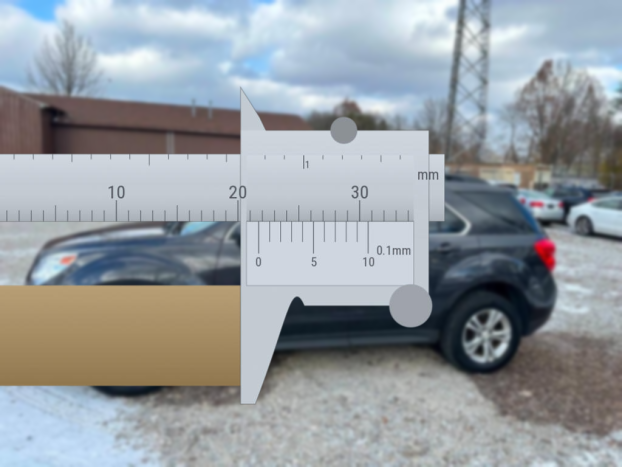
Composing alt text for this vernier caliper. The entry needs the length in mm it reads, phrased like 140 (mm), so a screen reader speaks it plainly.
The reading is 21.7 (mm)
